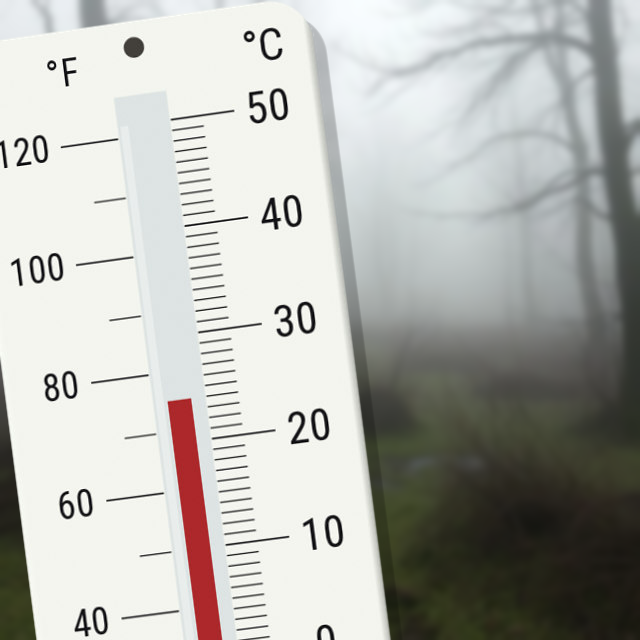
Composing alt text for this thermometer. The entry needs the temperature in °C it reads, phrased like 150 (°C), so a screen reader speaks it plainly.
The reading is 24 (°C)
